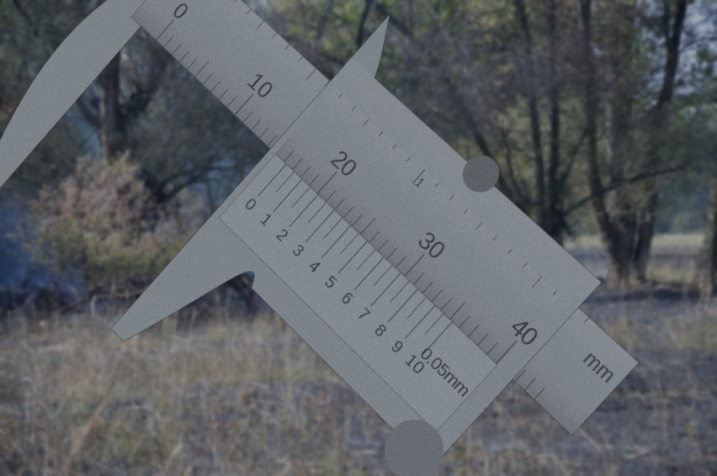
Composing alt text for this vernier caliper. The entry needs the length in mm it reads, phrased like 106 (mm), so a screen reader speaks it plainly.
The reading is 16.3 (mm)
